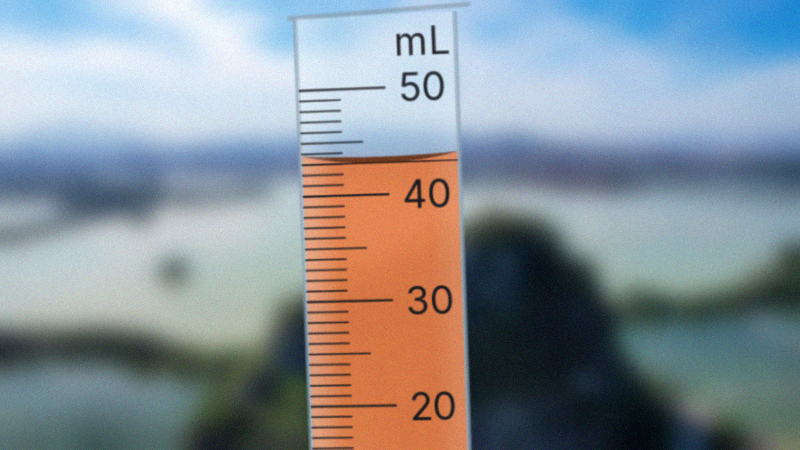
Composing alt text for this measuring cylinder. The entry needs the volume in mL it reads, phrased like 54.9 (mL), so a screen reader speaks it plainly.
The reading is 43 (mL)
